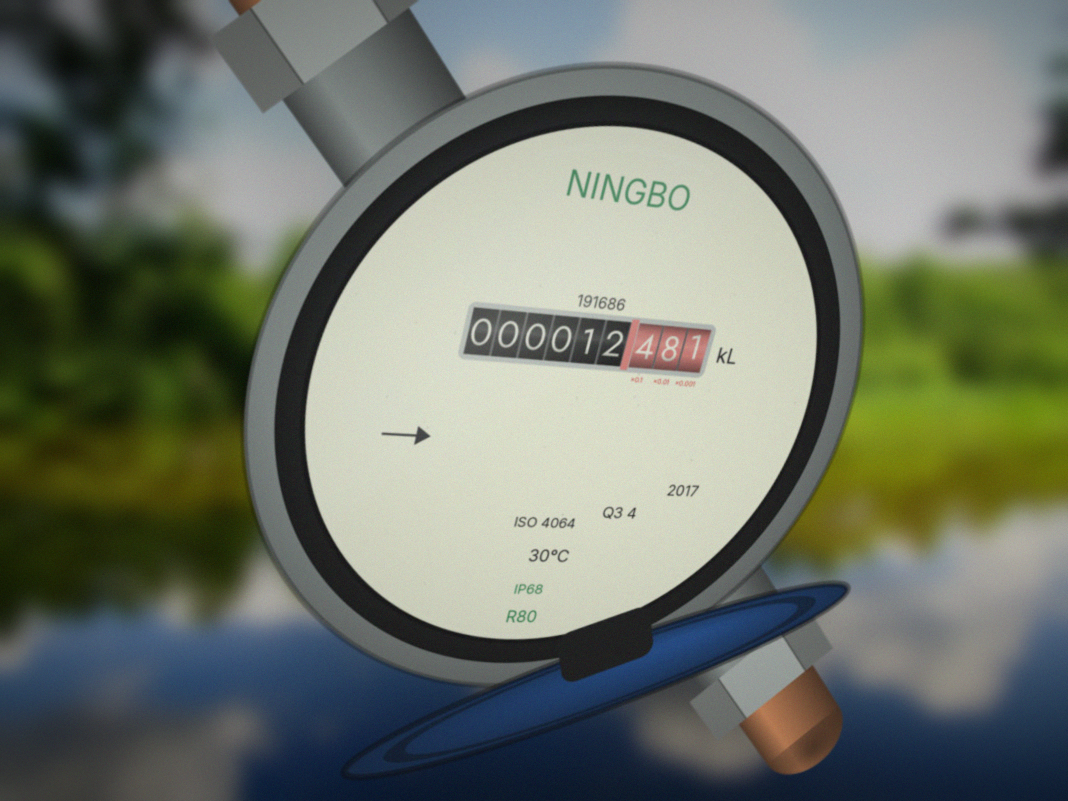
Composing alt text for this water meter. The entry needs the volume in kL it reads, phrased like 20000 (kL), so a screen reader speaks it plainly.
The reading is 12.481 (kL)
